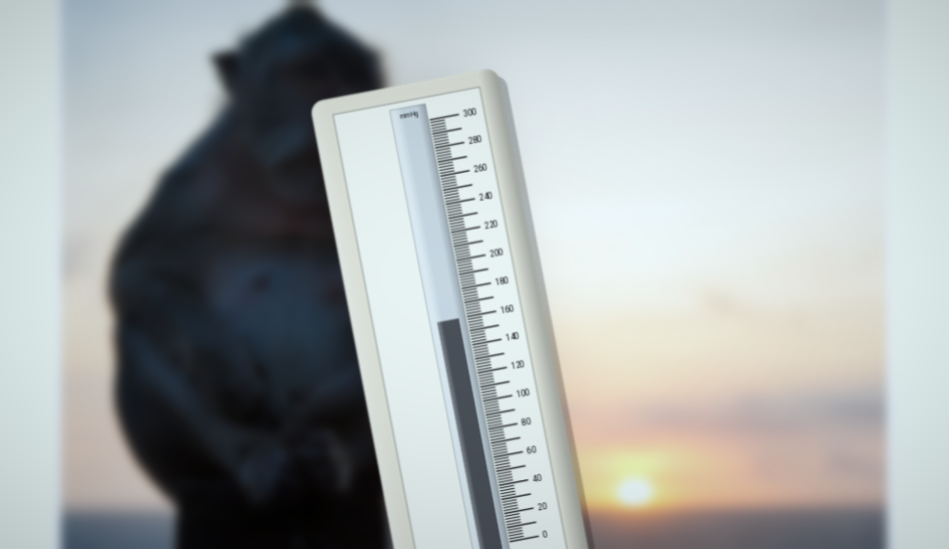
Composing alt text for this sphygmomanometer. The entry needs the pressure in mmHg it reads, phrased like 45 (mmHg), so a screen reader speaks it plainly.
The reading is 160 (mmHg)
